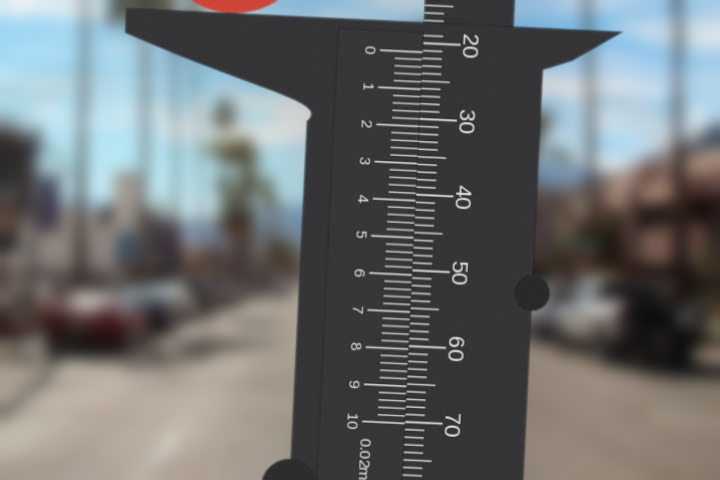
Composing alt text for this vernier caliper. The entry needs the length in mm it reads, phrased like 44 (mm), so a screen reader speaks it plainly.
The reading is 21.2 (mm)
